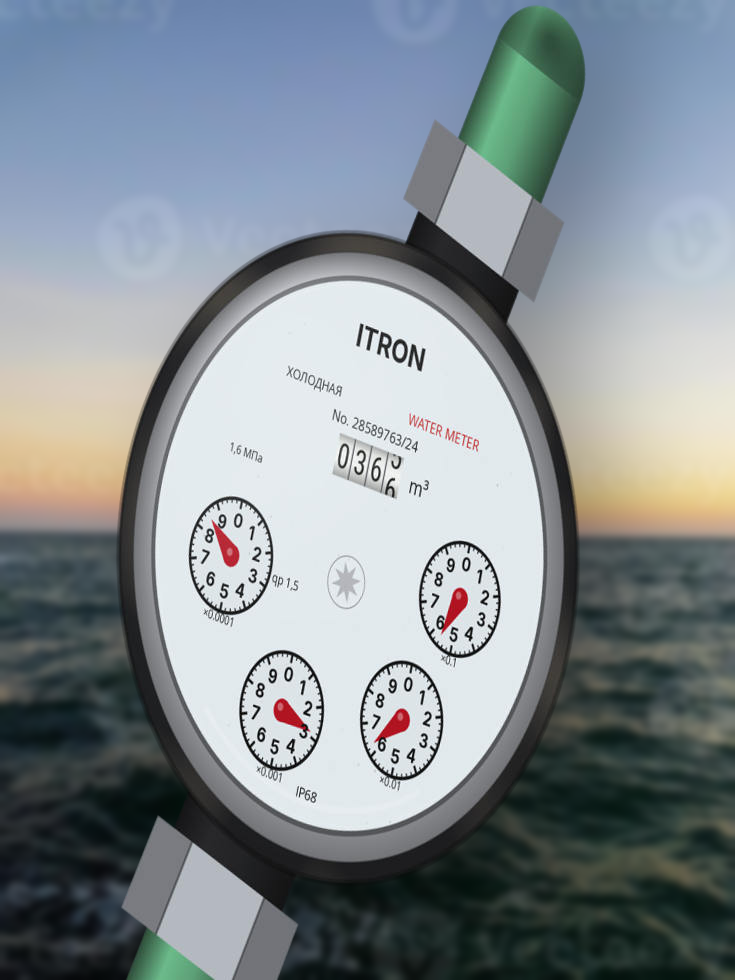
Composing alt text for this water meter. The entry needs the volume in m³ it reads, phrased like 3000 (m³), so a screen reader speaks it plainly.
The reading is 365.5628 (m³)
